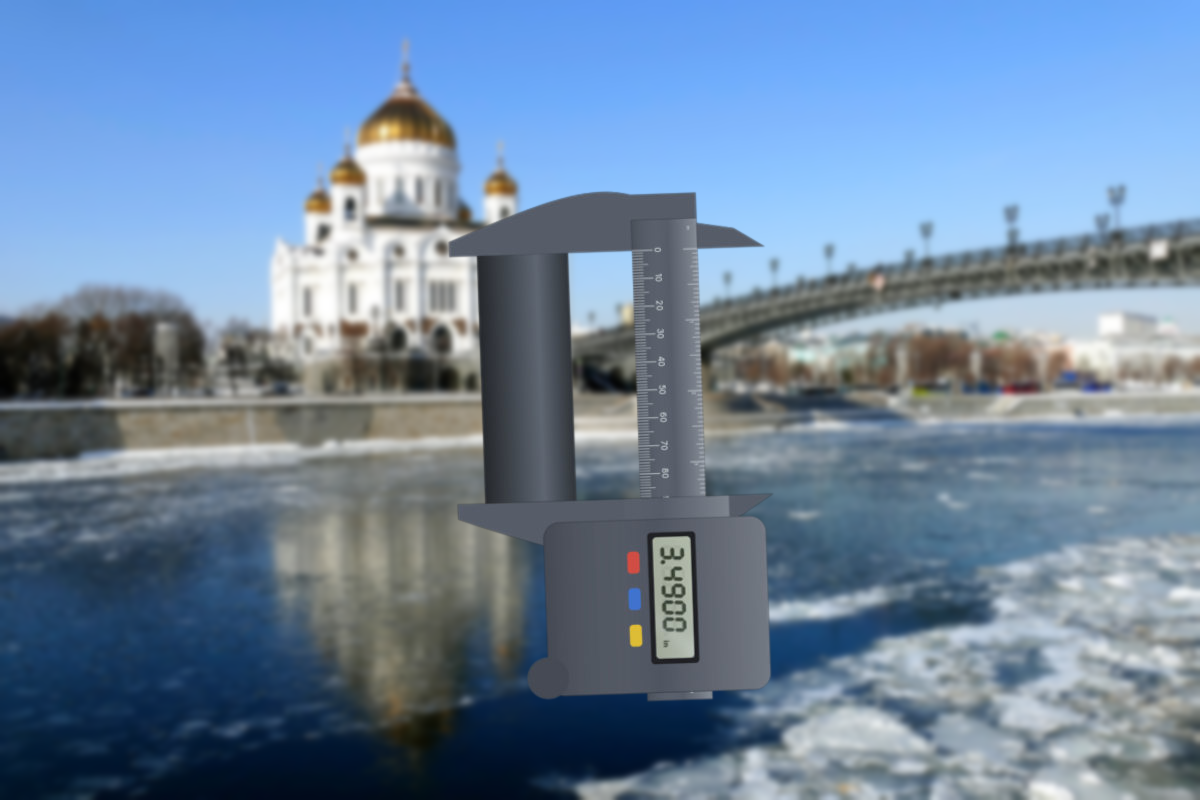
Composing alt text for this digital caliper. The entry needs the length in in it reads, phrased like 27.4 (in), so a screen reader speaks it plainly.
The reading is 3.4900 (in)
